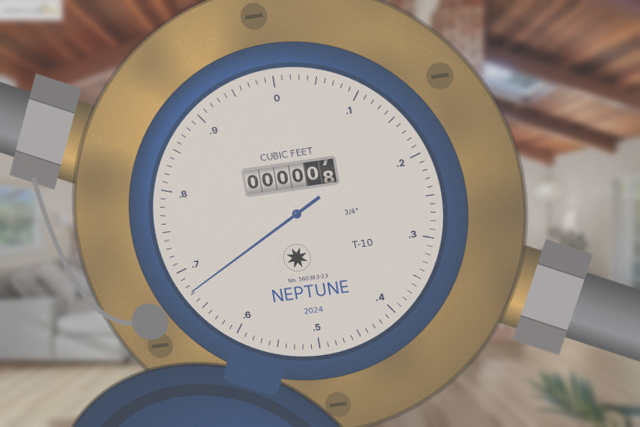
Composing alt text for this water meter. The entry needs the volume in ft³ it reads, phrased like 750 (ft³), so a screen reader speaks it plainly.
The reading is 7.67 (ft³)
